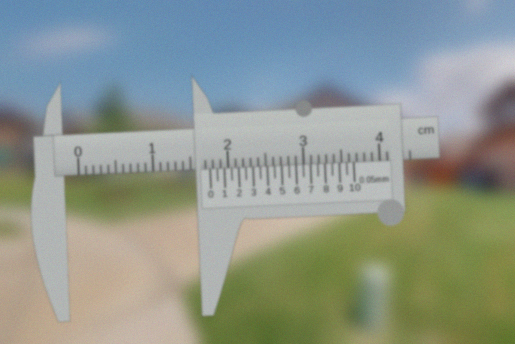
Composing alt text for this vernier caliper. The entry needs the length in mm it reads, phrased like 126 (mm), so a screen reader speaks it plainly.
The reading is 17.6 (mm)
